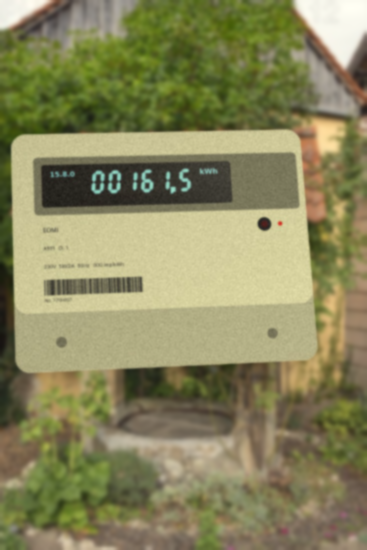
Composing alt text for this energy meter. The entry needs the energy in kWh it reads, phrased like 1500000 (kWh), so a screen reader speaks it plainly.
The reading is 161.5 (kWh)
